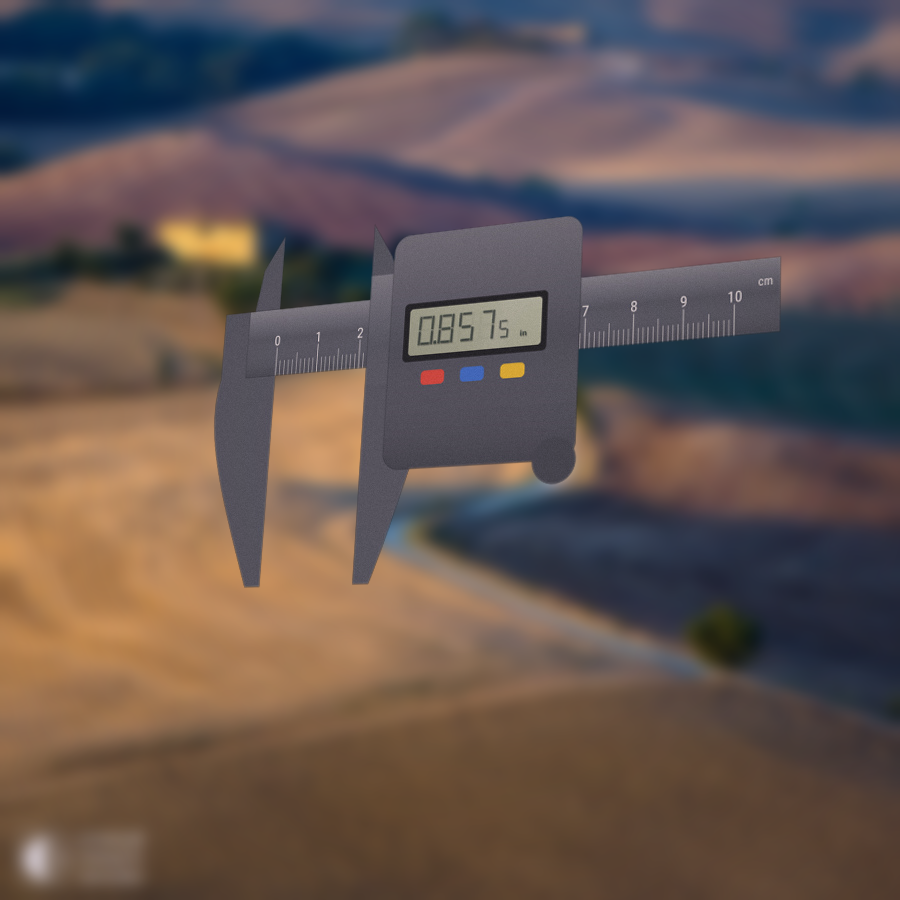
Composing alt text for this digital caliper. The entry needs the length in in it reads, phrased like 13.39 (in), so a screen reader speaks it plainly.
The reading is 0.8575 (in)
